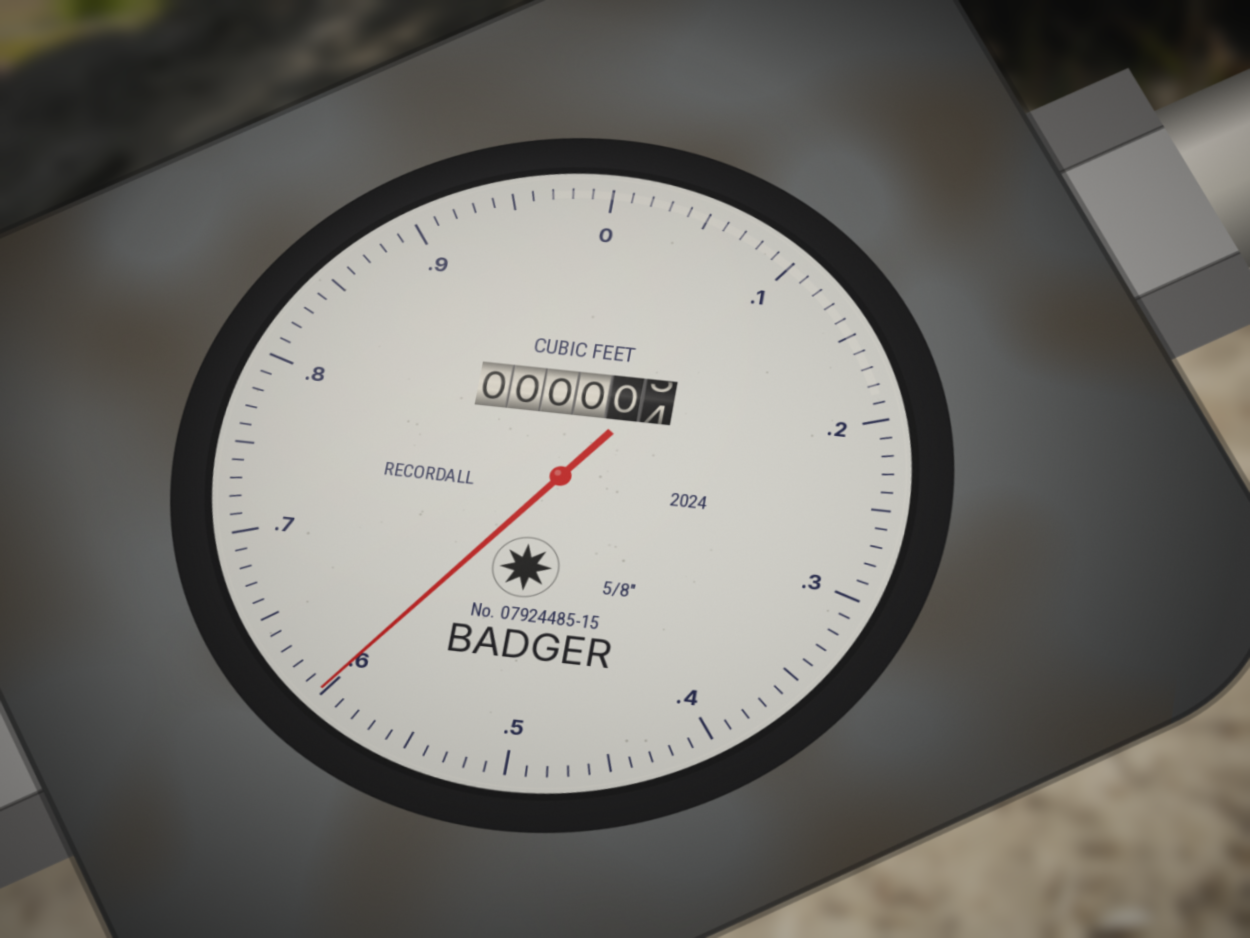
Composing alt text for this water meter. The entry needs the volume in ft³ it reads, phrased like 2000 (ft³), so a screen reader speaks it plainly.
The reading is 3.60 (ft³)
